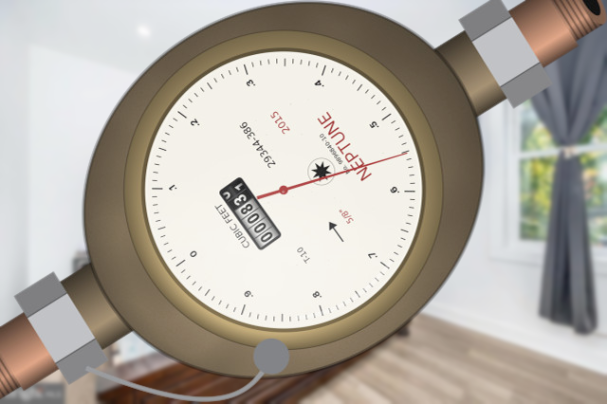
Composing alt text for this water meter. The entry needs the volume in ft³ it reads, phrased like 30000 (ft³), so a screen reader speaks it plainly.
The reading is 830.55 (ft³)
